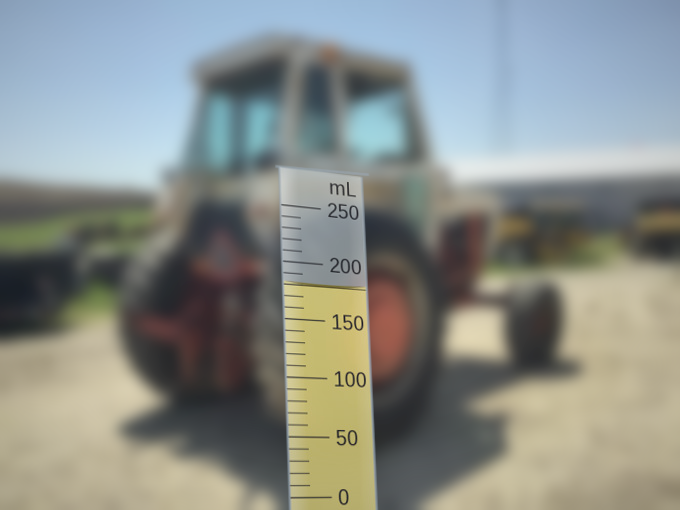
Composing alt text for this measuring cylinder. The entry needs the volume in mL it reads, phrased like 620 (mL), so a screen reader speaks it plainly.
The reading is 180 (mL)
